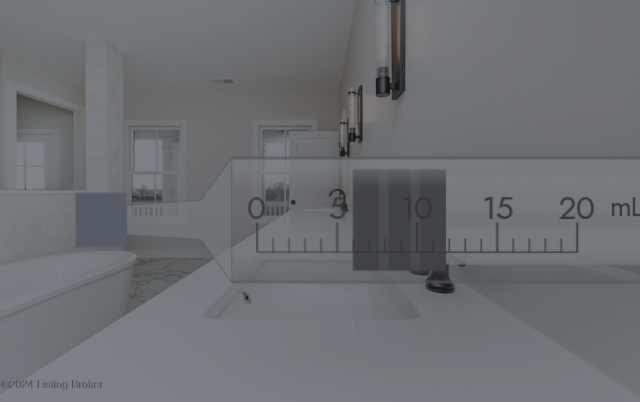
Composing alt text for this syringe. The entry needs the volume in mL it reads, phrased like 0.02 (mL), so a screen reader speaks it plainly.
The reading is 6 (mL)
